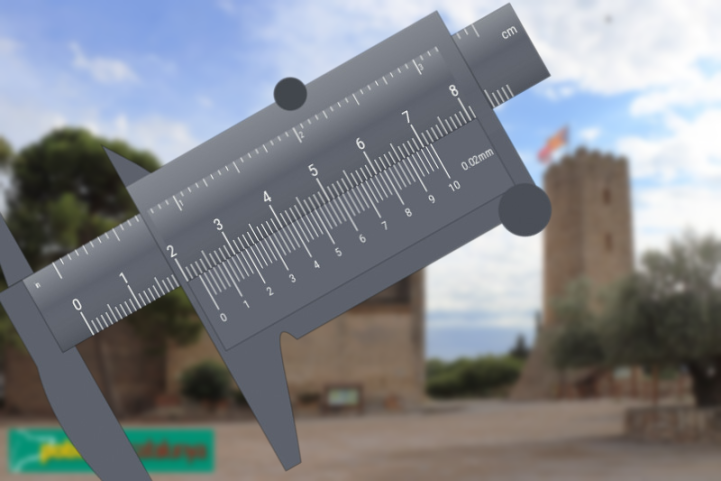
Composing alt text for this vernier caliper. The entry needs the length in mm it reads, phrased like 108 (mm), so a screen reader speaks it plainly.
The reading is 22.4 (mm)
